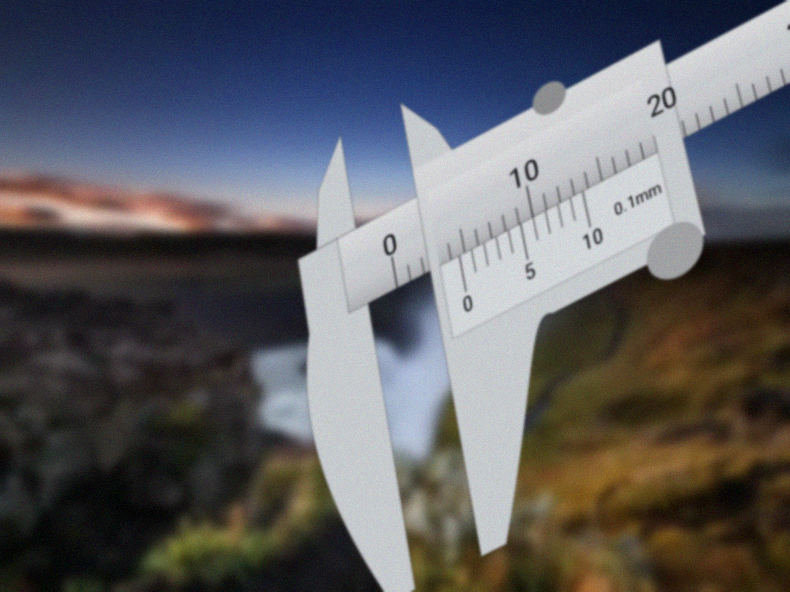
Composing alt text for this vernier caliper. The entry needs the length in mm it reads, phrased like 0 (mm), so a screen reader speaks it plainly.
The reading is 4.6 (mm)
